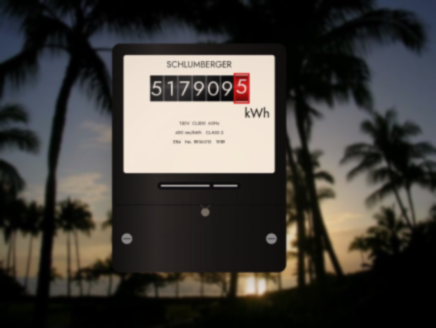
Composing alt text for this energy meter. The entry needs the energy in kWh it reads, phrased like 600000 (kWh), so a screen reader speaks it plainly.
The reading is 517909.5 (kWh)
